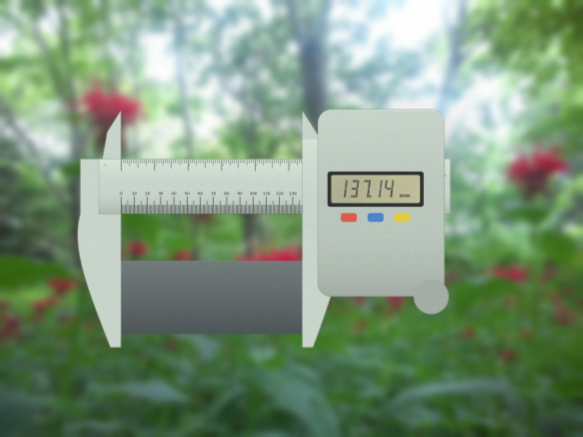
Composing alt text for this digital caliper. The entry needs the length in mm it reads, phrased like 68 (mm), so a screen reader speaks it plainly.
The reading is 137.14 (mm)
